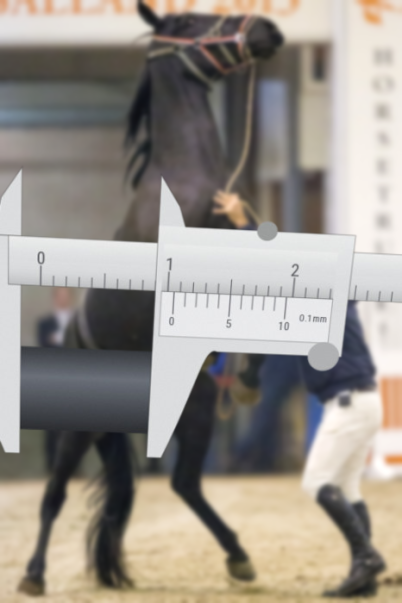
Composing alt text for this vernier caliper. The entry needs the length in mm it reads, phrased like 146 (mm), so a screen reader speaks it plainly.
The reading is 10.5 (mm)
